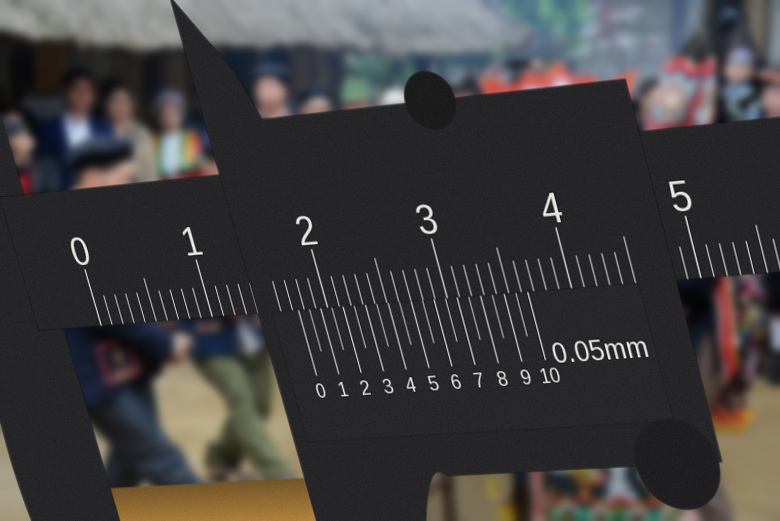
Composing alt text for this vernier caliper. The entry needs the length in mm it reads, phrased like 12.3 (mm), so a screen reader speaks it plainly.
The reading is 17.5 (mm)
